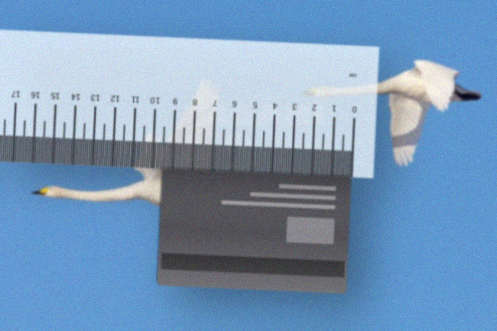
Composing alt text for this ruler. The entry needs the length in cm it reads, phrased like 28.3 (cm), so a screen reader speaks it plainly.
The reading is 9.5 (cm)
